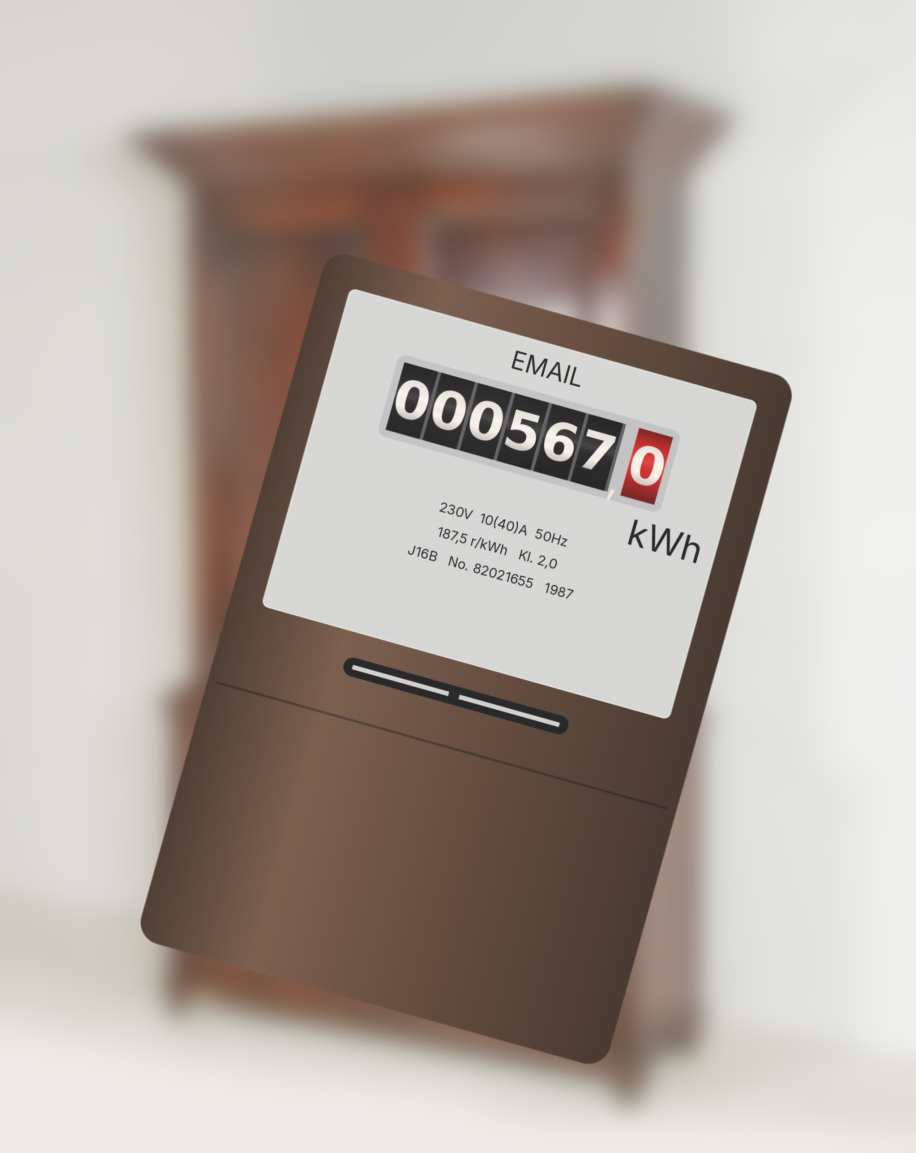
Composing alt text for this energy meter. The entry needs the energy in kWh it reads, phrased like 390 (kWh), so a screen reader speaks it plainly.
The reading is 567.0 (kWh)
